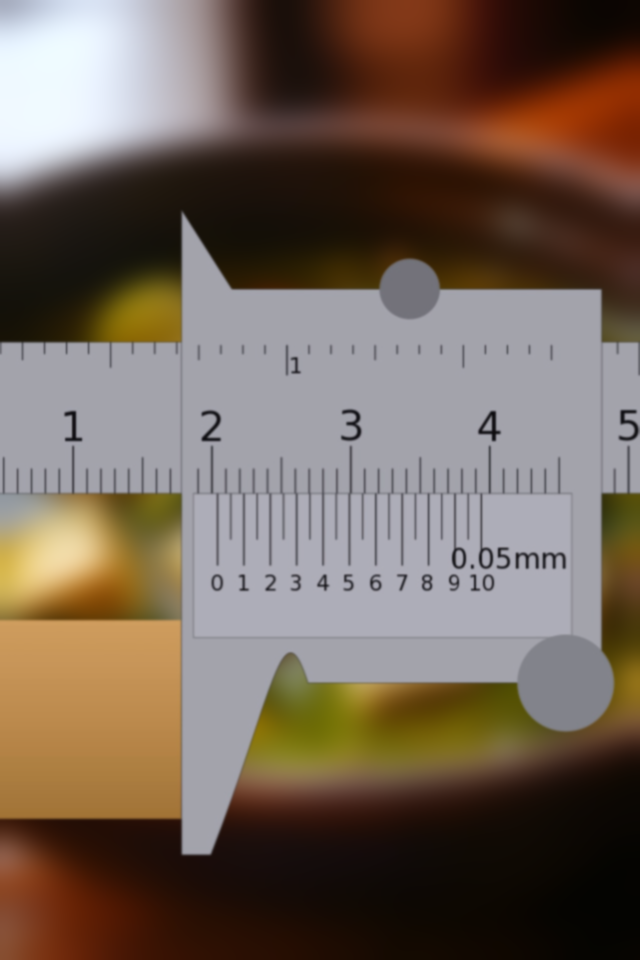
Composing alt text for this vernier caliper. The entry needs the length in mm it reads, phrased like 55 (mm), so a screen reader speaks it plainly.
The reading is 20.4 (mm)
